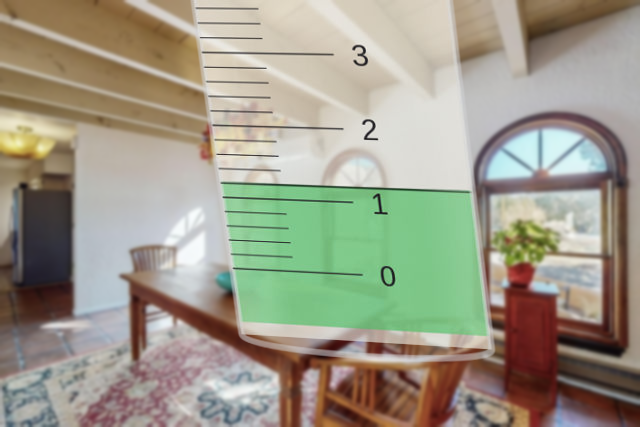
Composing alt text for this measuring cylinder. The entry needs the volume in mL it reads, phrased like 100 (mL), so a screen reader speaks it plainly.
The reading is 1.2 (mL)
